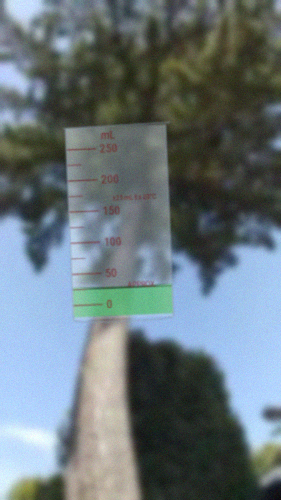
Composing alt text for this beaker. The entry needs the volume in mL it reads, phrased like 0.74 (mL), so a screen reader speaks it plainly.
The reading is 25 (mL)
